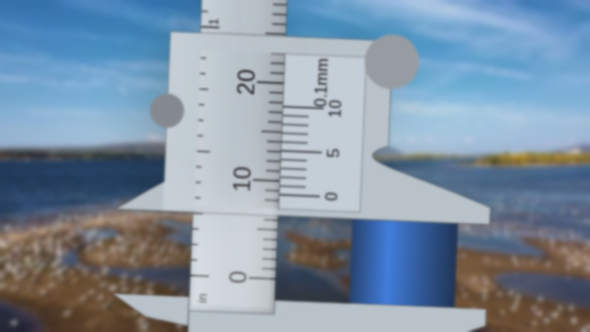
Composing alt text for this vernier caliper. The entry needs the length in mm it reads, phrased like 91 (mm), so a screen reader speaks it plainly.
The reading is 8.6 (mm)
